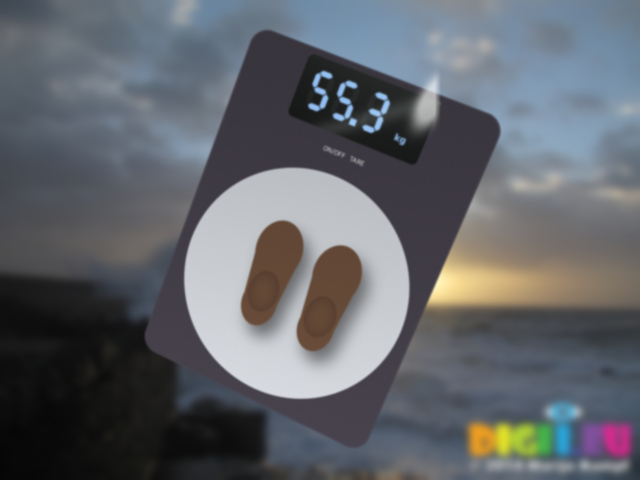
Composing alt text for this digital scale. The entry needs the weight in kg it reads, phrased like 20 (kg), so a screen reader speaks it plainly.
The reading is 55.3 (kg)
